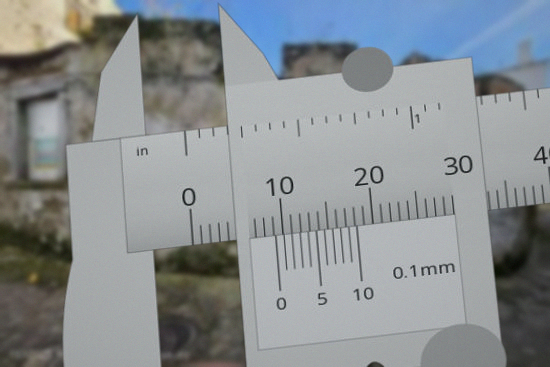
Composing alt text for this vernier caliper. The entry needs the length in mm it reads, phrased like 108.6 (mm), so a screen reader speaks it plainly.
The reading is 9.2 (mm)
